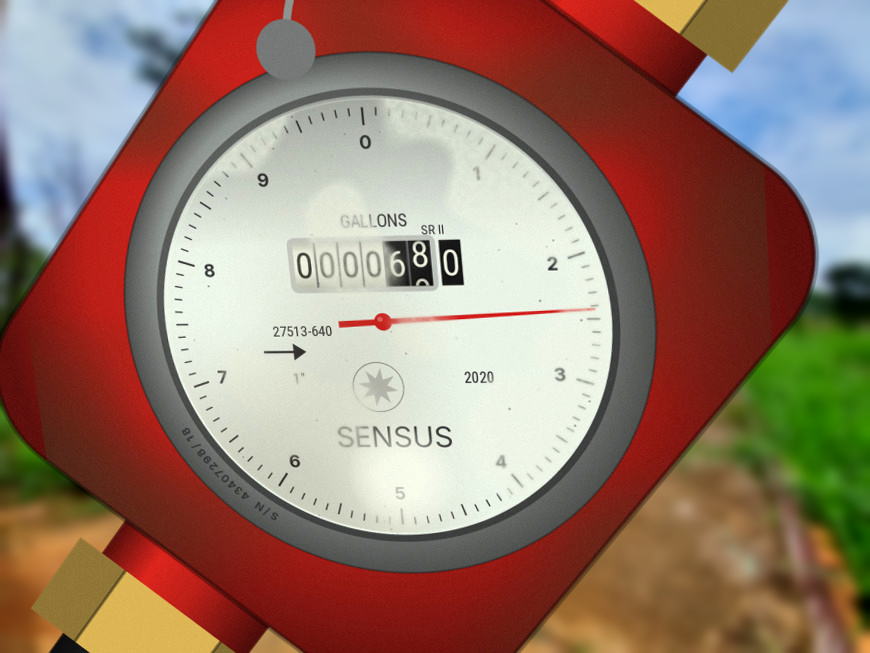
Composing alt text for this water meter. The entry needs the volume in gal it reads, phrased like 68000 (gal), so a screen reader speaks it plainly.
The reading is 682.4 (gal)
